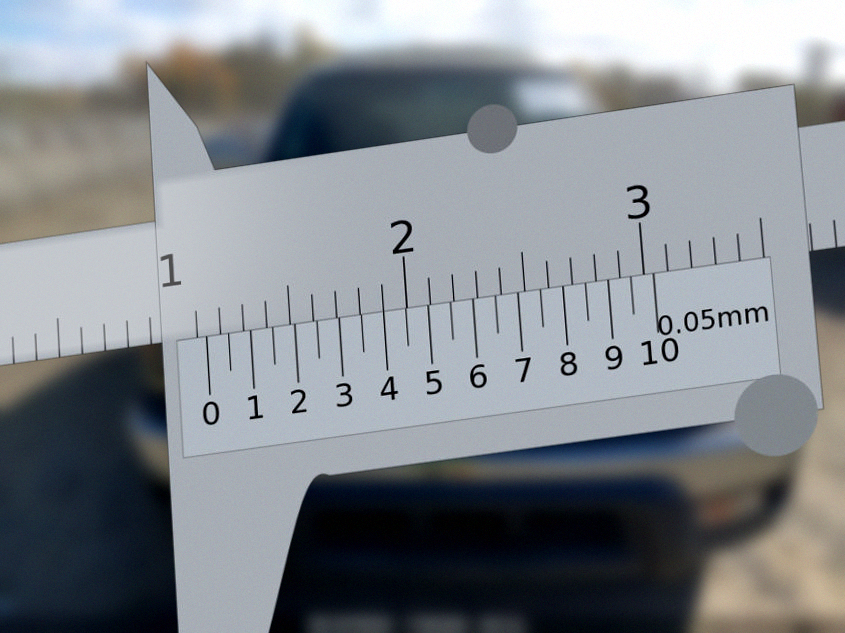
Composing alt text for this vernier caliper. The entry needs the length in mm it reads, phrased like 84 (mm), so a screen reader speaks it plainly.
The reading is 11.40 (mm)
